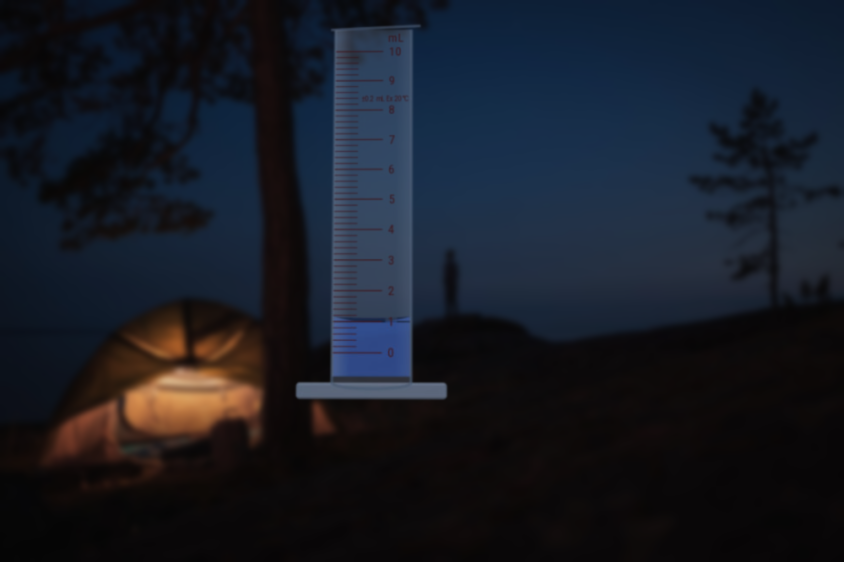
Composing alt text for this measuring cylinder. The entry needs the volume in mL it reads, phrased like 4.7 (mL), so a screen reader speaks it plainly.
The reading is 1 (mL)
